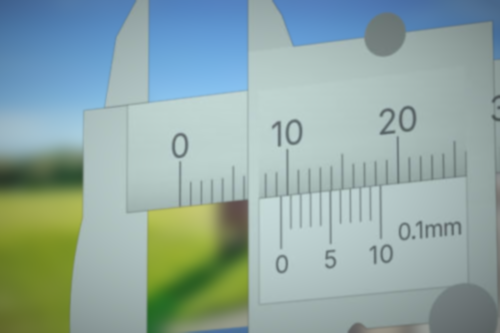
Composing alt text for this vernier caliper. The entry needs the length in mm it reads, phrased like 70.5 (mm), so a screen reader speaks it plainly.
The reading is 9.4 (mm)
